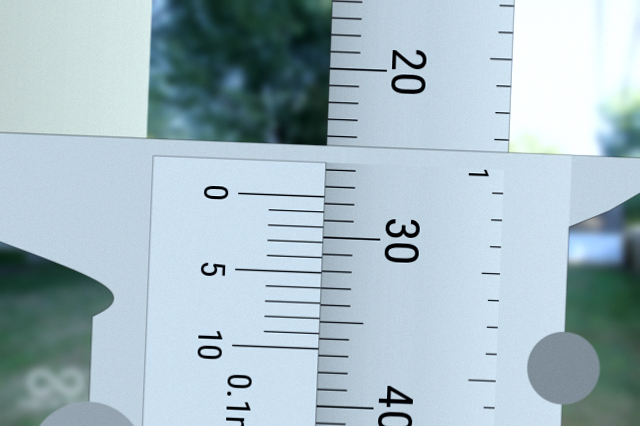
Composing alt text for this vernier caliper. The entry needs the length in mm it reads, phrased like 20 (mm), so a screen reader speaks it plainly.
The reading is 27.6 (mm)
